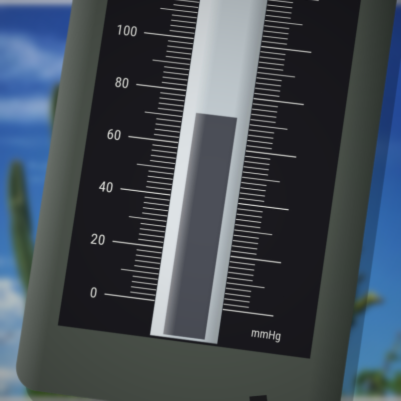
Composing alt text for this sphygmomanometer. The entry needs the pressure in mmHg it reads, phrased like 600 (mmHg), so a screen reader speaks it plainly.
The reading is 72 (mmHg)
